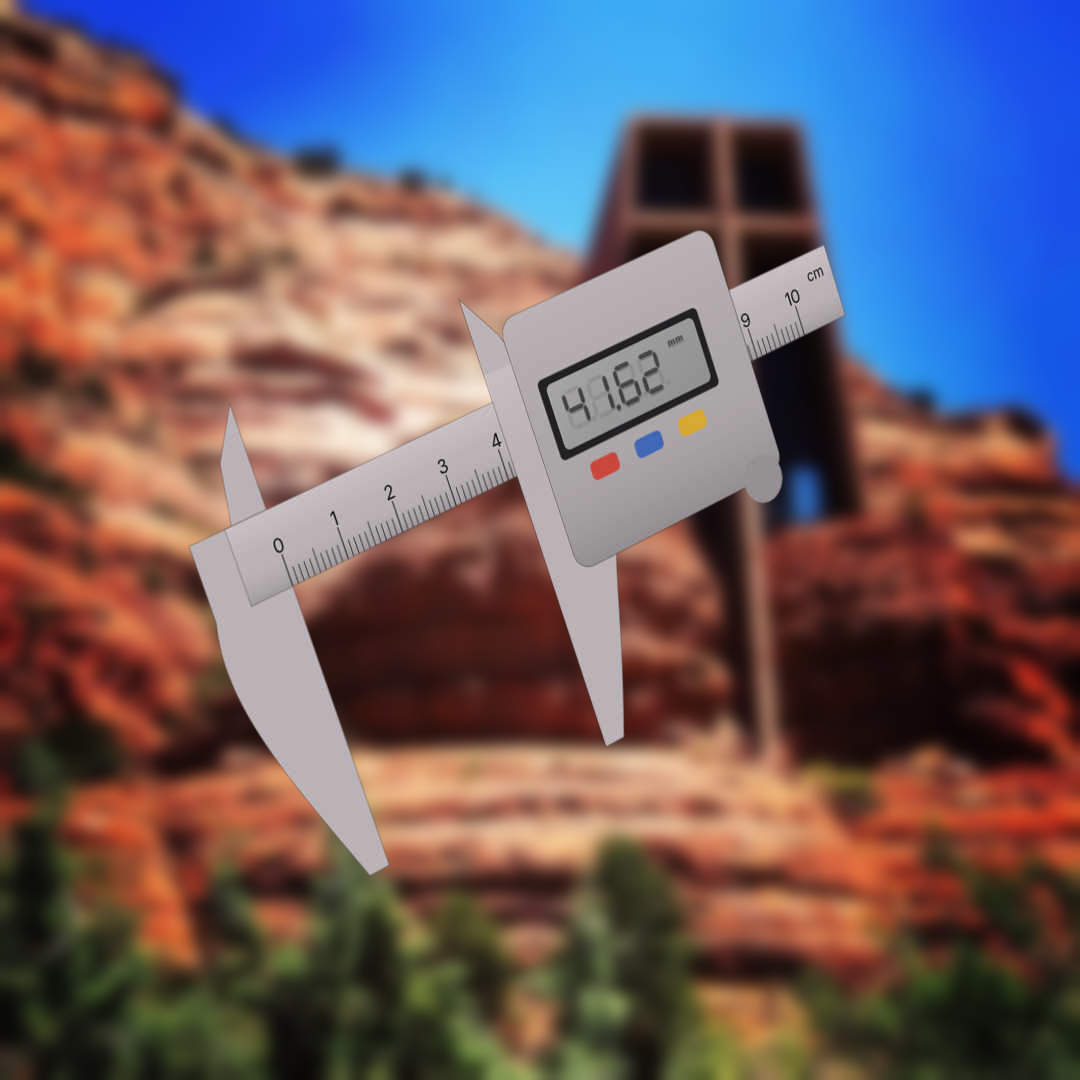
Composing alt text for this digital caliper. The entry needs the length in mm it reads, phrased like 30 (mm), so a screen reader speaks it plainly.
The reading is 41.62 (mm)
